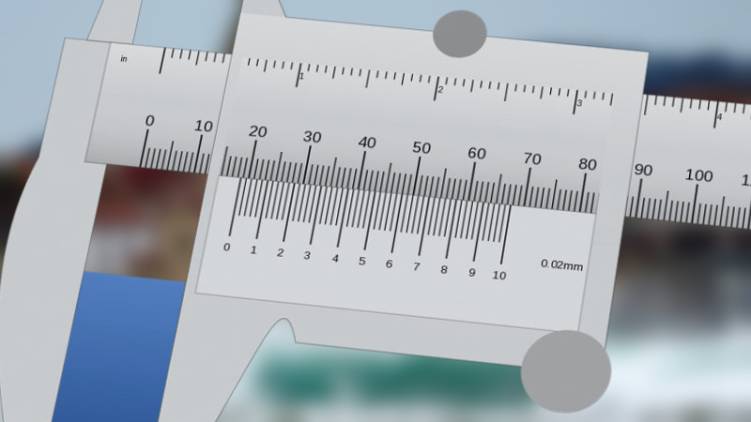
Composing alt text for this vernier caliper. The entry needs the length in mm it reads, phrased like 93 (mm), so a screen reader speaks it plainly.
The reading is 18.6 (mm)
